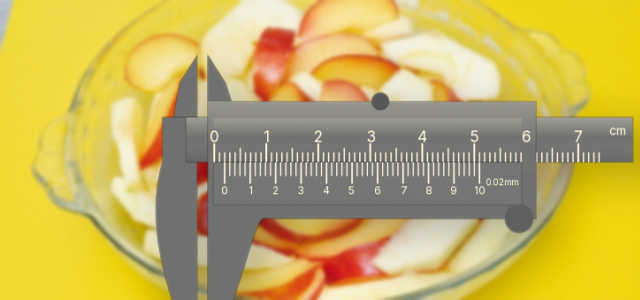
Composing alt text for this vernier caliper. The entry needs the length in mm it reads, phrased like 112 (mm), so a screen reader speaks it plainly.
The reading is 2.0 (mm)
